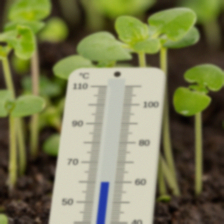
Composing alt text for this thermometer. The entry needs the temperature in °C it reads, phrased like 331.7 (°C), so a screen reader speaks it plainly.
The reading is 60 (°C)
